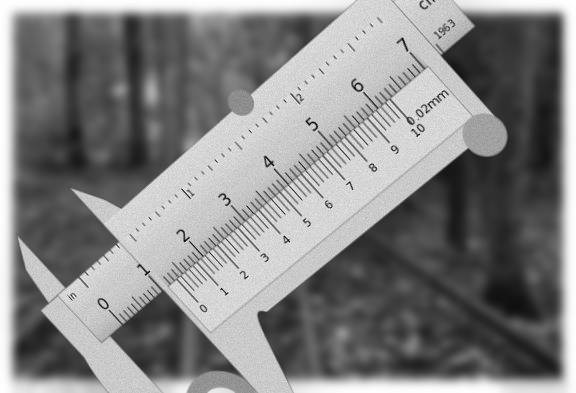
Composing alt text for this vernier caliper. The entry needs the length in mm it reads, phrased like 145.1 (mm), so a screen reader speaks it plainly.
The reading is 13.5 (mm)
